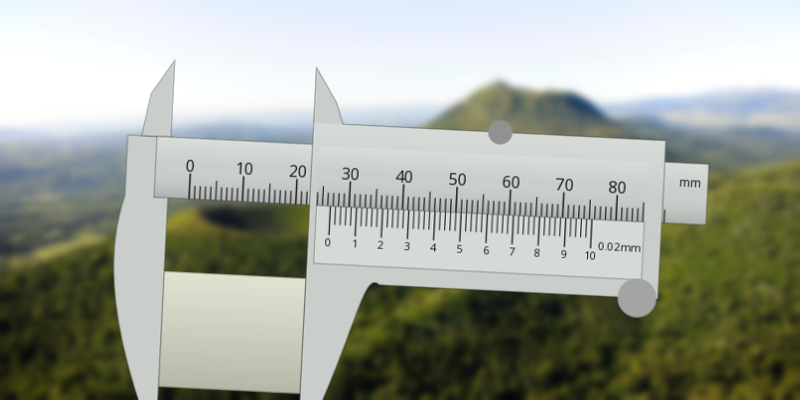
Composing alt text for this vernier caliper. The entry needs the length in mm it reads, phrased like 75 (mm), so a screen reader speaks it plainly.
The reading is 26.5 (mm)
